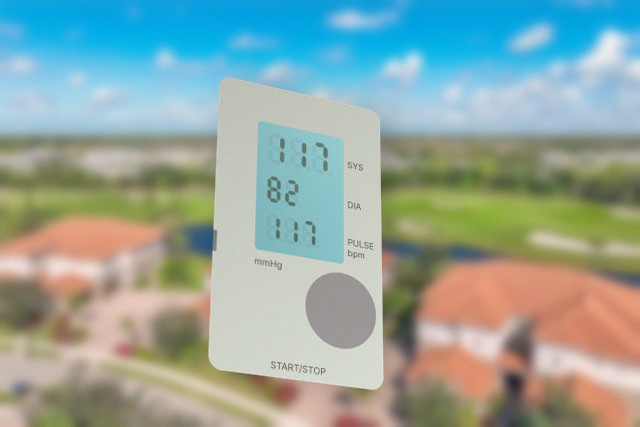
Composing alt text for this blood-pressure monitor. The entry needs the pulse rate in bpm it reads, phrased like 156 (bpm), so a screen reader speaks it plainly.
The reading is 117 (bpm)
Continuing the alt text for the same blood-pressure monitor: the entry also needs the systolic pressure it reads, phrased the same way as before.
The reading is 117 (mmHg)
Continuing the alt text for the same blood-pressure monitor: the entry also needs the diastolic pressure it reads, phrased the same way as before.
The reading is 82 (mmHg)
